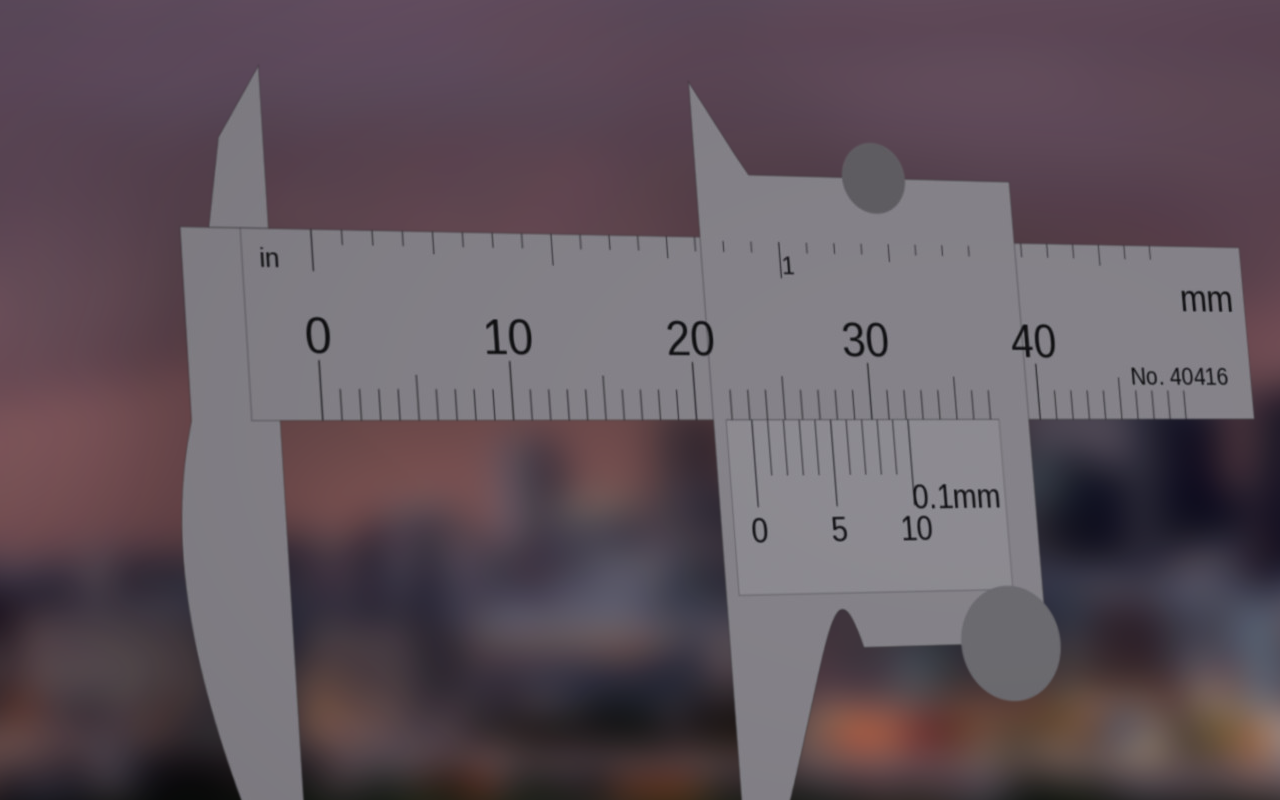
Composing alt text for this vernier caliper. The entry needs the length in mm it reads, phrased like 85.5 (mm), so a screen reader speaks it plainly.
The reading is 23.1 (mm)
